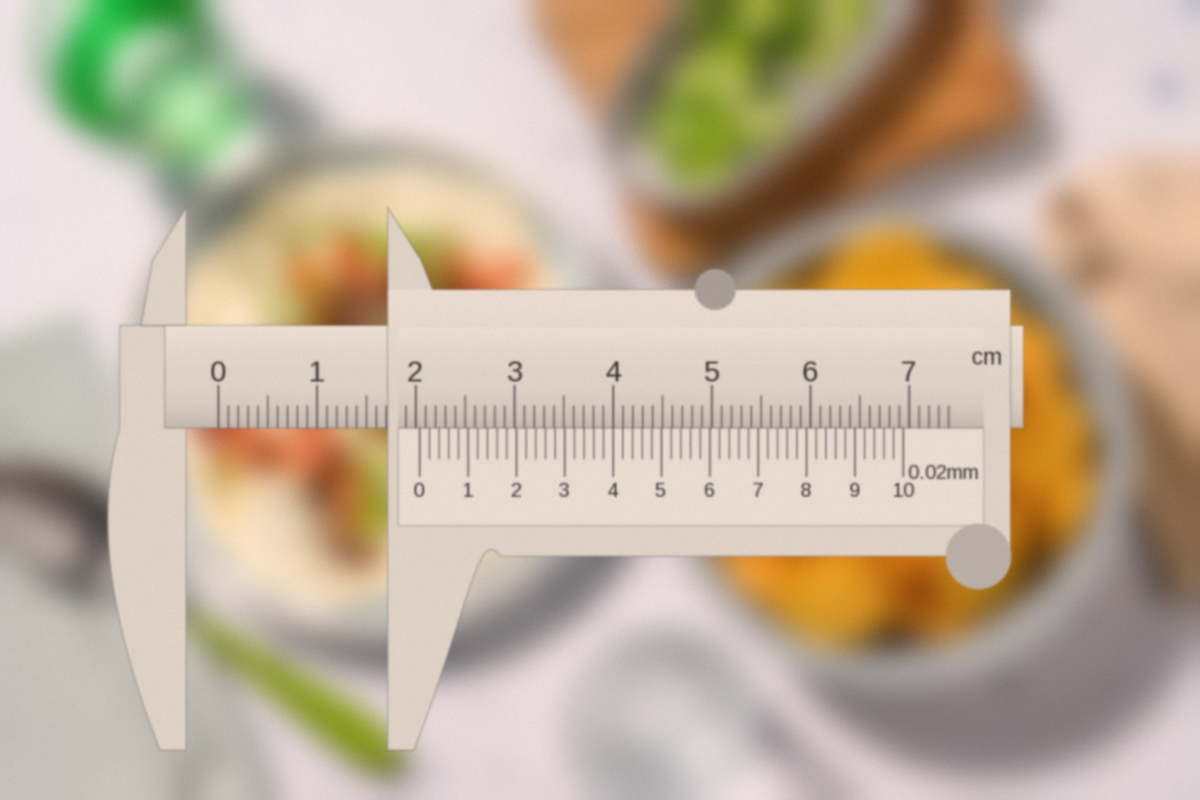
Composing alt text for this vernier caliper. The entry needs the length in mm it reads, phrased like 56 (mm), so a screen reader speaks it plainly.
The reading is 20.4 (mm)
